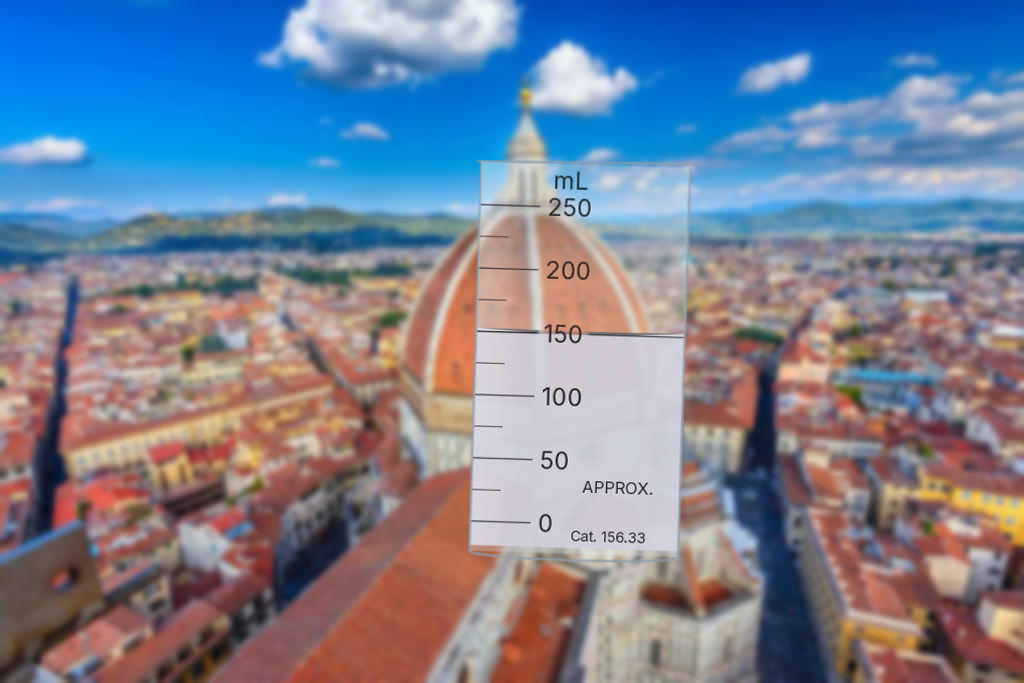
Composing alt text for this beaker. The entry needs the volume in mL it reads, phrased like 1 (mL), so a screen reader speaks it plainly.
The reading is 150 (mL)
